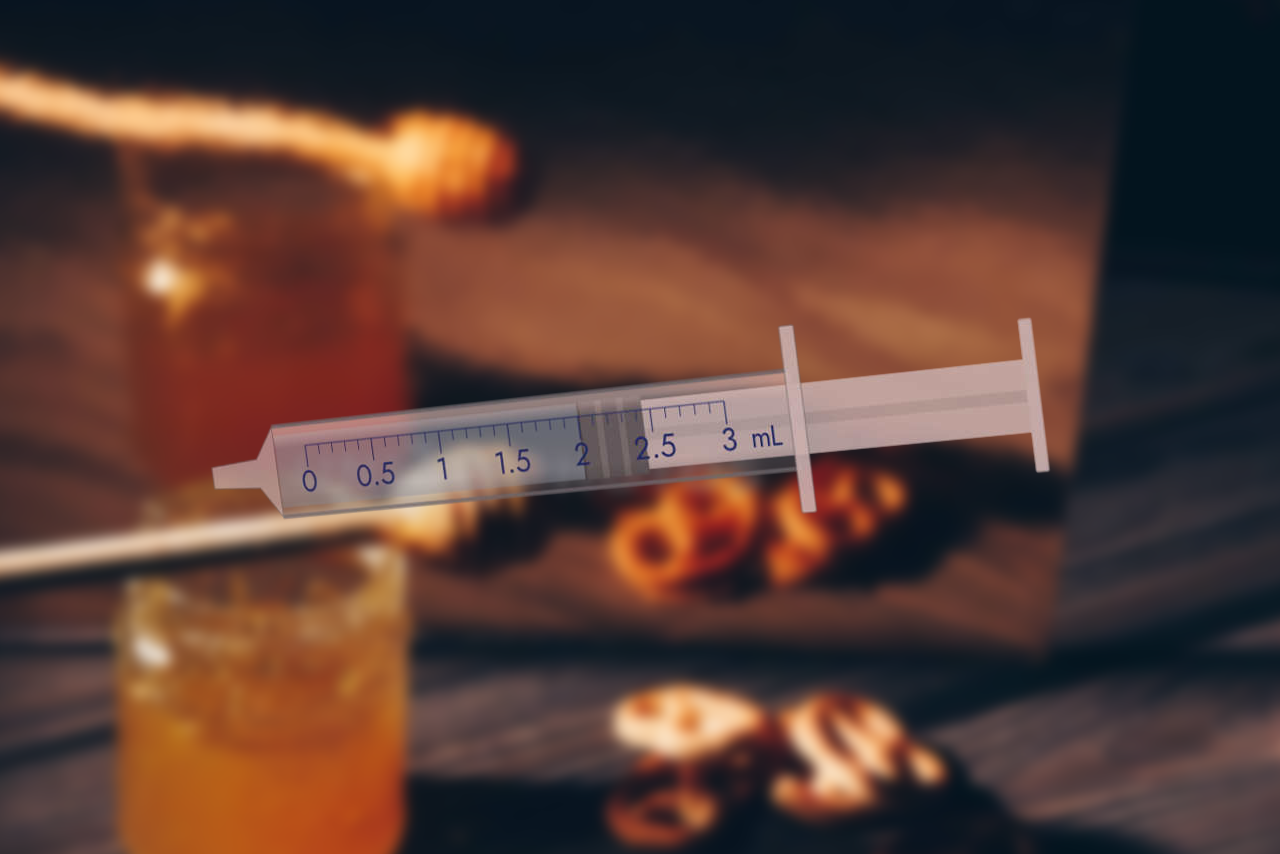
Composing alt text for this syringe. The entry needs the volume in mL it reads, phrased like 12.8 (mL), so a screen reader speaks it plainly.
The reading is 2 (mL)
